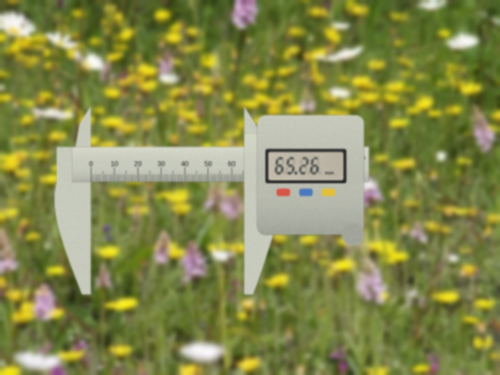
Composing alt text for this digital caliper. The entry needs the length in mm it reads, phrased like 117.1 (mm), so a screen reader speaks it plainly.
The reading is 65.26 (mm)
